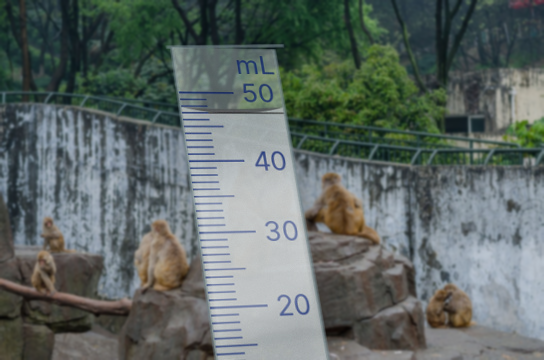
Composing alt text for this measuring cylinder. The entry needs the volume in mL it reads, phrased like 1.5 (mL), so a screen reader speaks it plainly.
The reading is 47 (mL)
